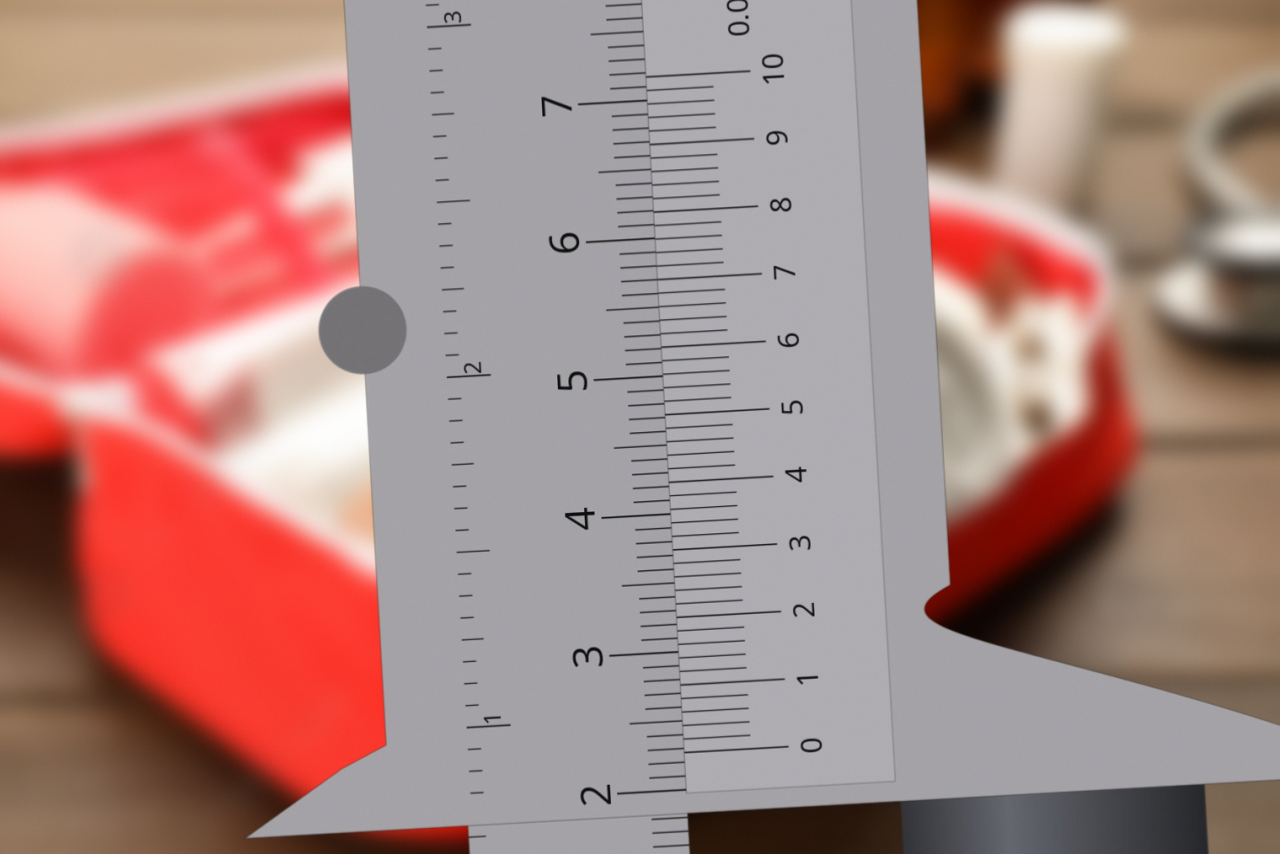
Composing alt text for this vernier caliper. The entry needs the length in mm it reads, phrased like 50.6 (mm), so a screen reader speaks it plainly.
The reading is 22.7 (mm)
